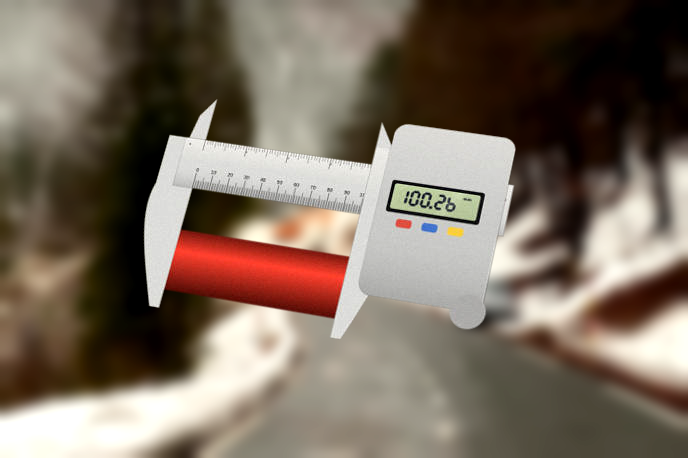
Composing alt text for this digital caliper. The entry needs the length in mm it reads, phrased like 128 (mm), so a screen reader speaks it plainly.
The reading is 100.26 (mm)
